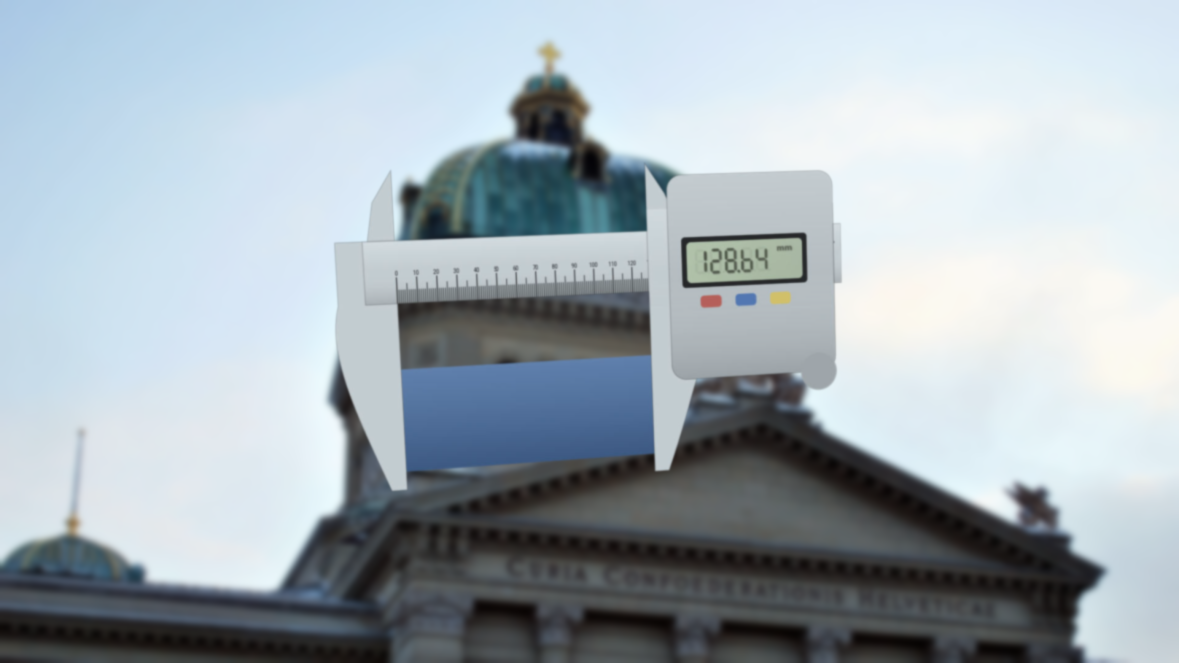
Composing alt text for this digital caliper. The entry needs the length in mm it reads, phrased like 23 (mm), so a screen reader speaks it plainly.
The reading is 128.64 (mm)
